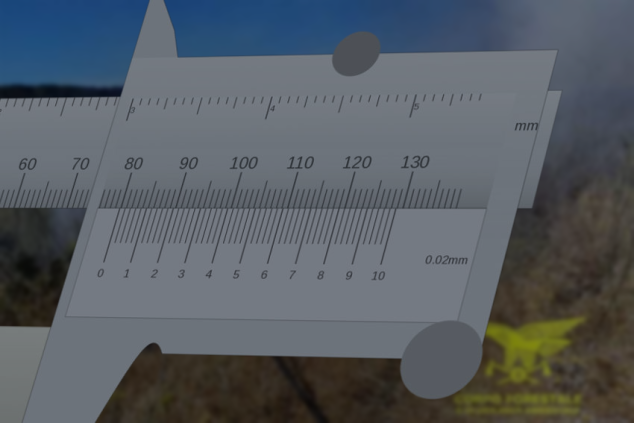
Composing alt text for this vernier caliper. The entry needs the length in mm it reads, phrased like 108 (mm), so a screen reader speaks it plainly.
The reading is 79.8 (mm)
